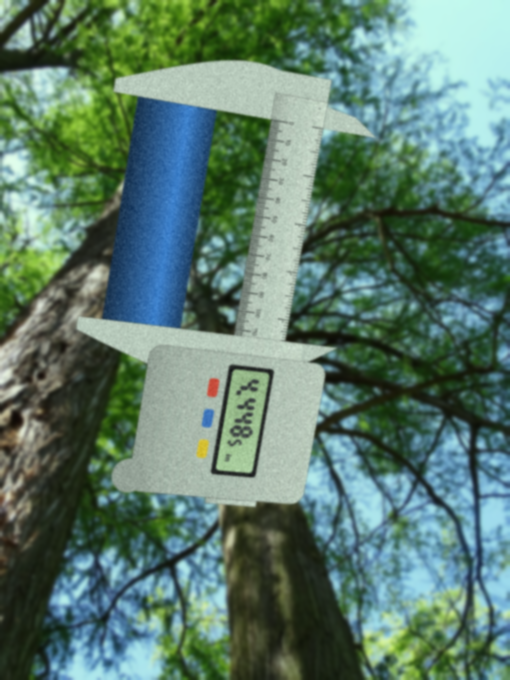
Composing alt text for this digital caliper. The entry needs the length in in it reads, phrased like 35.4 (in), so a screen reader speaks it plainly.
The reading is 4.4485 (in)
